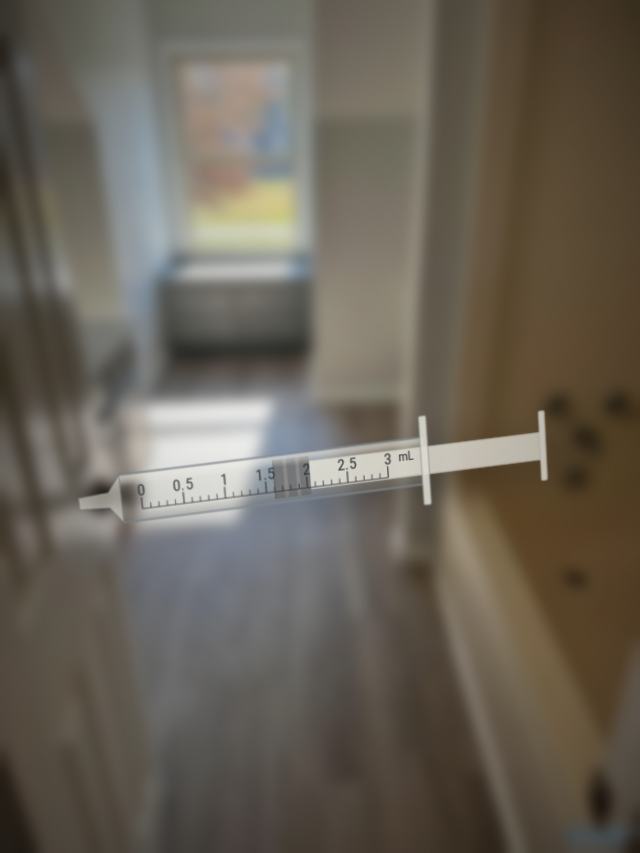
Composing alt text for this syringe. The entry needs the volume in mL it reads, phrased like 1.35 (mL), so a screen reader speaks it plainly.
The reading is 1.6 (mL)
